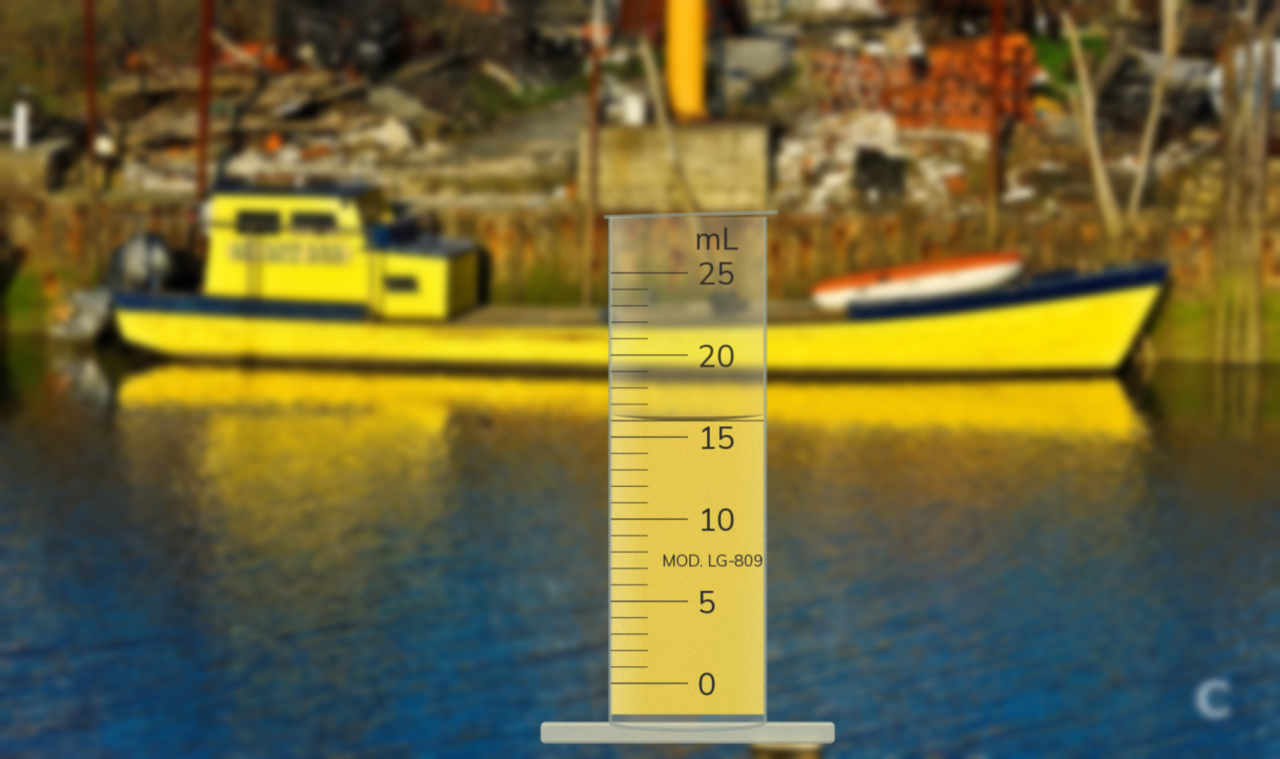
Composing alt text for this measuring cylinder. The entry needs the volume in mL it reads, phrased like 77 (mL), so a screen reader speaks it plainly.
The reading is 16 (mL)
